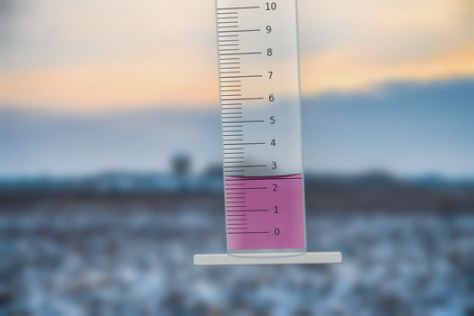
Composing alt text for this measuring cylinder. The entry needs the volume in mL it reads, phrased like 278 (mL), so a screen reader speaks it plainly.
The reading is 2.4 (mL)
